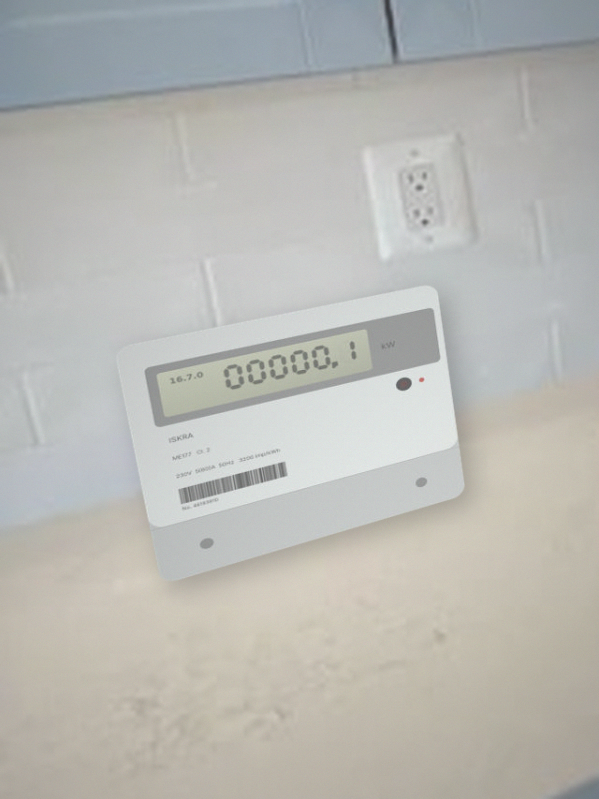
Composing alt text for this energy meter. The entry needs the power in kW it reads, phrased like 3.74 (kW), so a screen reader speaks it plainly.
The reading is 0.1 (kW)
